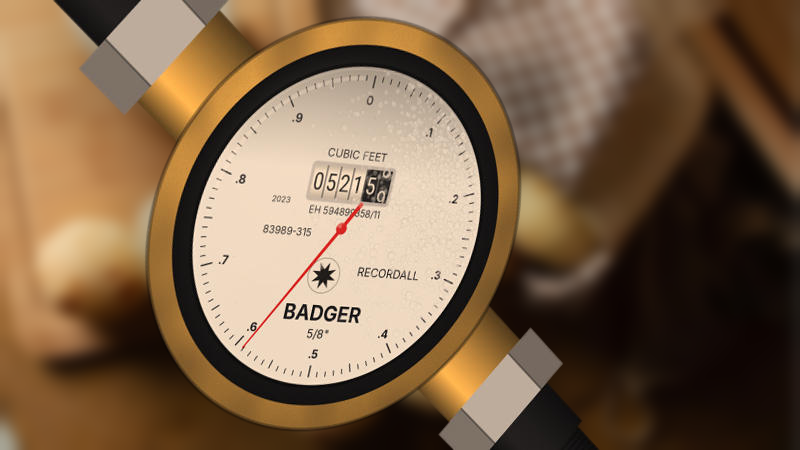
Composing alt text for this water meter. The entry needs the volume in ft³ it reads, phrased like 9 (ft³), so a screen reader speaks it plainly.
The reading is 52158.59 (ft³)
